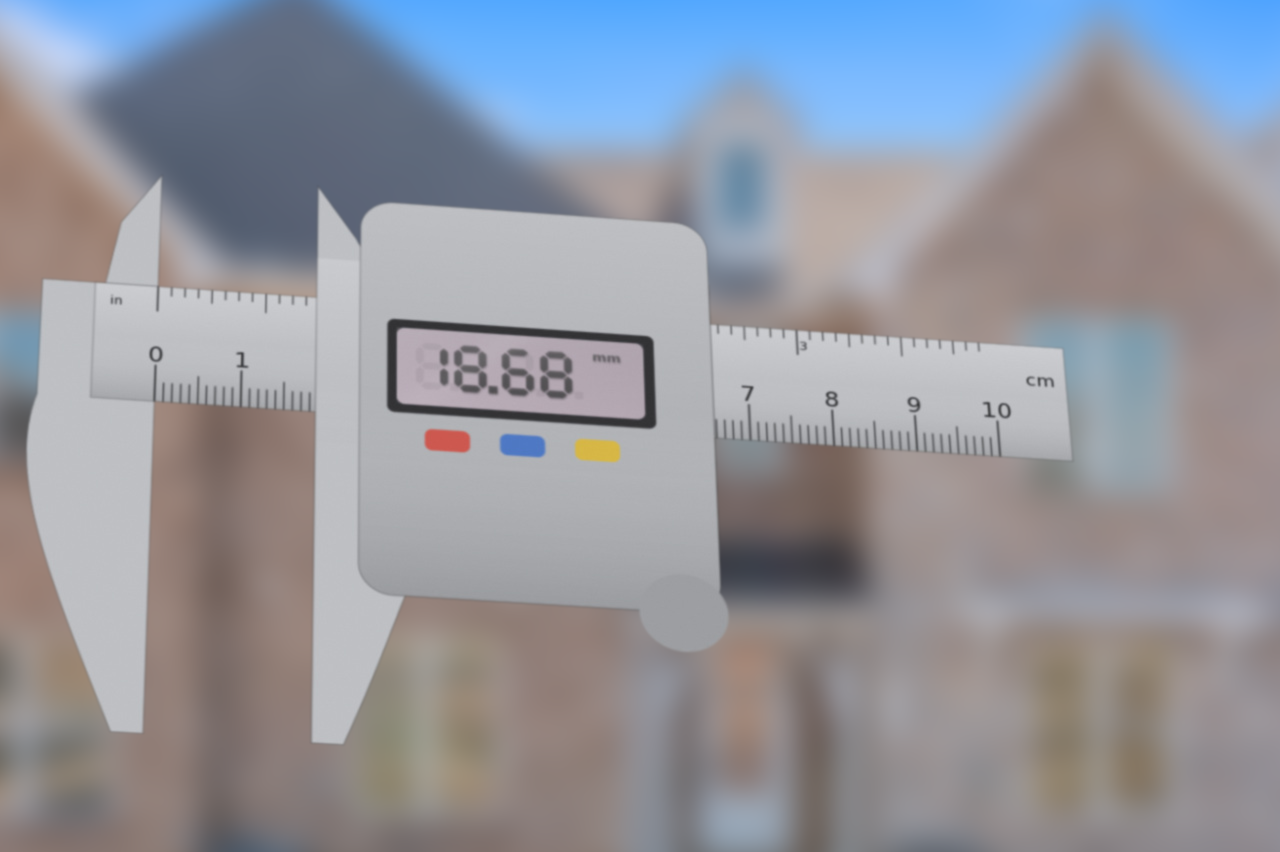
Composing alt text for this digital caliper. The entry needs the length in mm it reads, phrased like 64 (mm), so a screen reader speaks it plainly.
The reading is 18.68 (mm)
